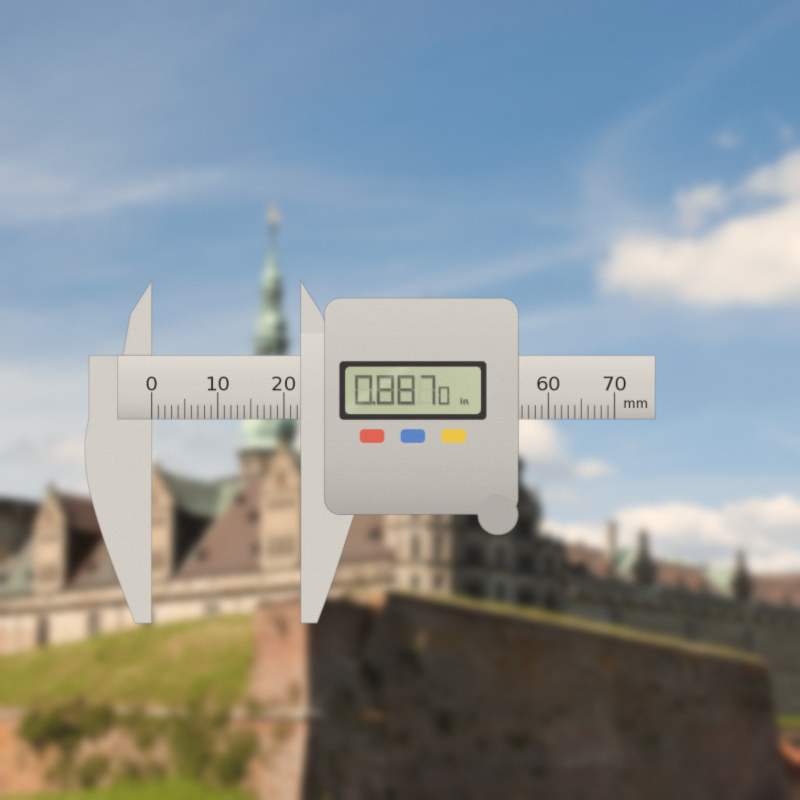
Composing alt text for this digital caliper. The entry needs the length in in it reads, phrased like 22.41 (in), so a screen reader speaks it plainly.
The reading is 0.8870 (in)
